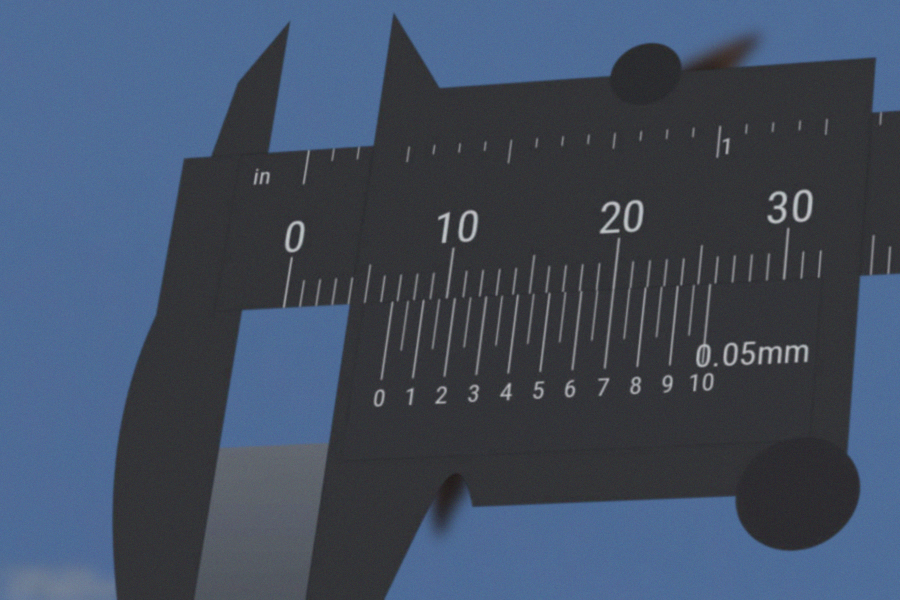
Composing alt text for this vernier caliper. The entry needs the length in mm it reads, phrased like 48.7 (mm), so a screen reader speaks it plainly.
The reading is 6.7 (mm)
